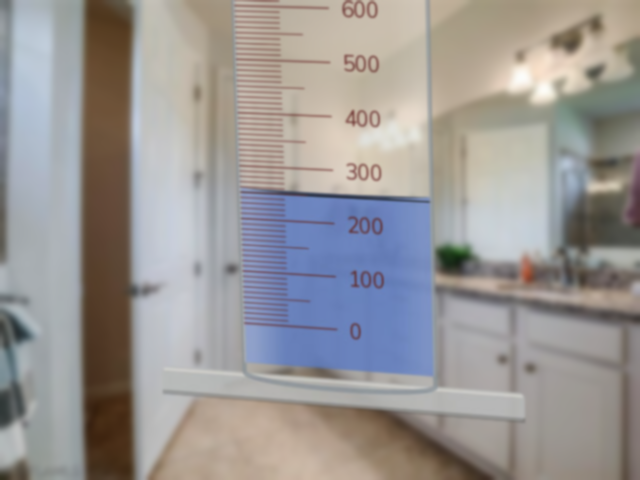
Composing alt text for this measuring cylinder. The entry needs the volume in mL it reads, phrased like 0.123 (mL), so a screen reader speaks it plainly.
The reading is 250 (mL)
